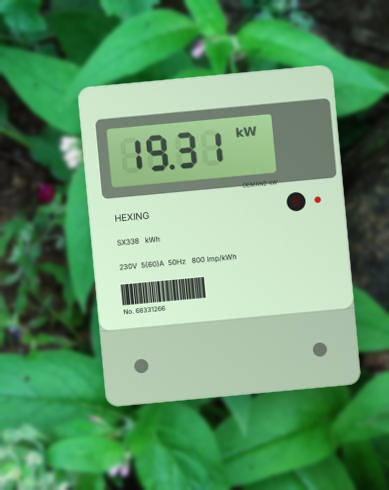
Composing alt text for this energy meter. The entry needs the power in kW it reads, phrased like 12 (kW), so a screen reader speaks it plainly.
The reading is 19.31 (kW)
